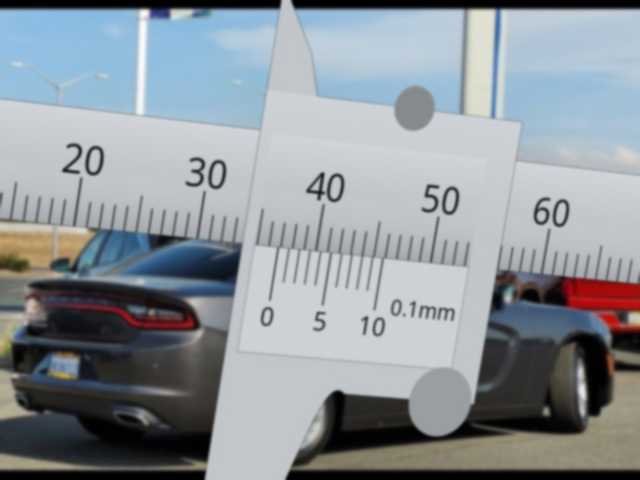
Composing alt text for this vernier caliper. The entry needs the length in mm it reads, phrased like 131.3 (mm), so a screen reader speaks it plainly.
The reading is 36.8 (mm)
